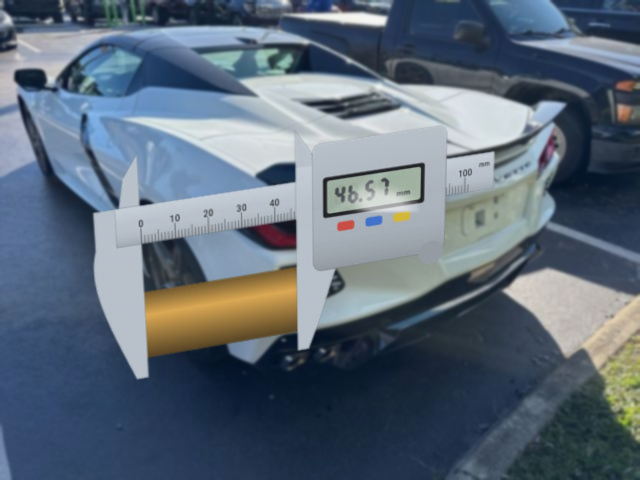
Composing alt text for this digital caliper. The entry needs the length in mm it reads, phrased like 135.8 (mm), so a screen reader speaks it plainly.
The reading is 46.57 (mm)
